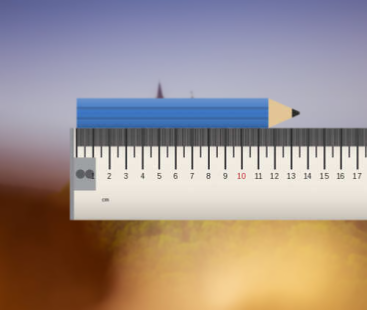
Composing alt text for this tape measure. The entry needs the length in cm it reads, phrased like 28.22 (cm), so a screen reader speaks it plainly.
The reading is 13.5 (cm)
